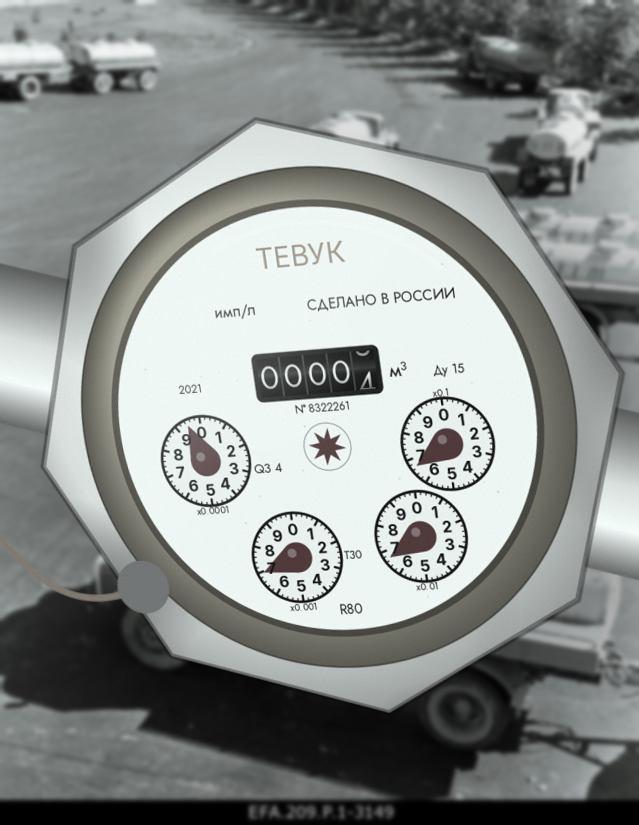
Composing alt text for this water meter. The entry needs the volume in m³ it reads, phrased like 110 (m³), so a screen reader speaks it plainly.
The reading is 3.6669 (m³)
